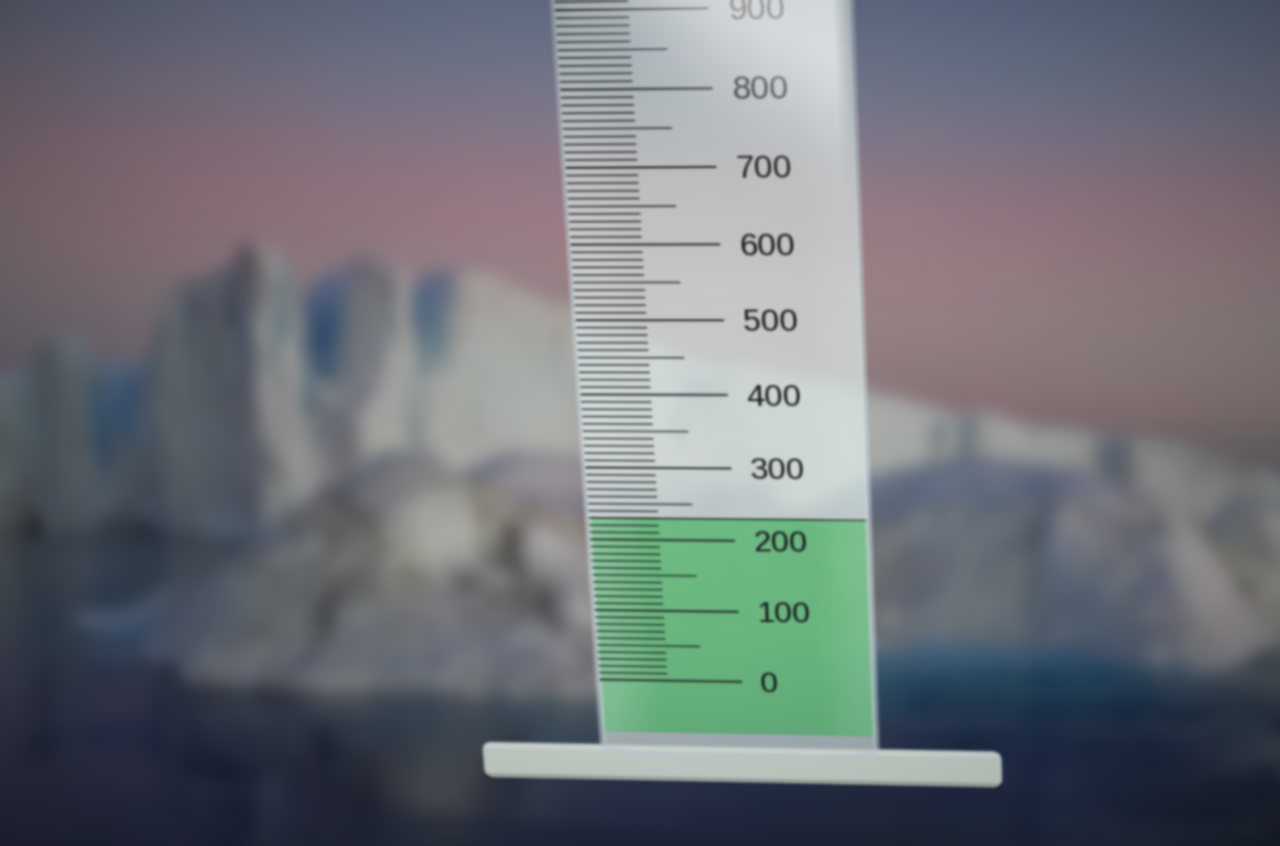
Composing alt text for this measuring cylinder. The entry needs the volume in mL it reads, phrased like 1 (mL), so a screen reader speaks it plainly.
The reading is 230 (mL)
